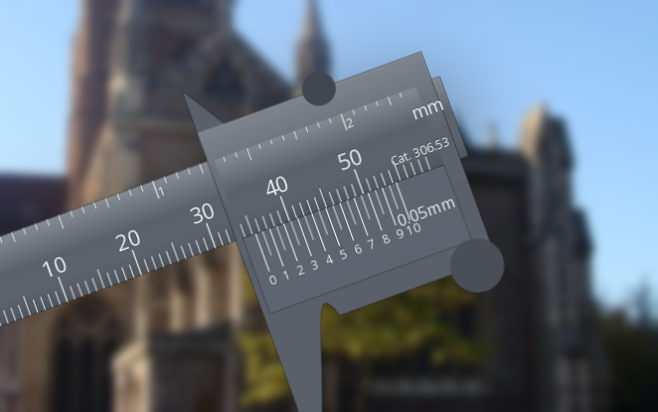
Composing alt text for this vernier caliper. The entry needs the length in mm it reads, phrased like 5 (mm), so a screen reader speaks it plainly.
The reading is 35.4 (mm)
